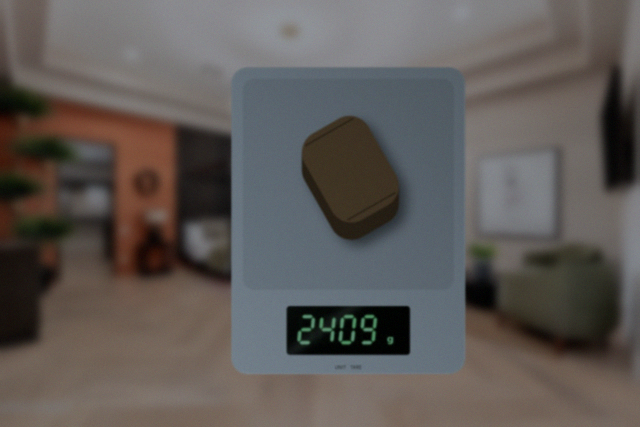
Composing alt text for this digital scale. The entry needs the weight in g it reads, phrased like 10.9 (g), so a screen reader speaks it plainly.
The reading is 2409 (g)
